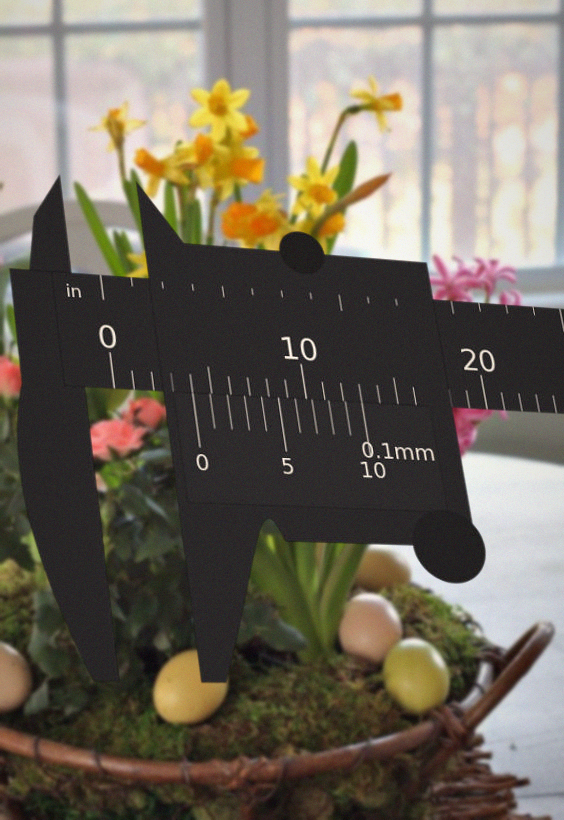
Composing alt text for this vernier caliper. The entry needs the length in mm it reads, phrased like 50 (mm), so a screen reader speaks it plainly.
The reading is 4.0 (mm)
